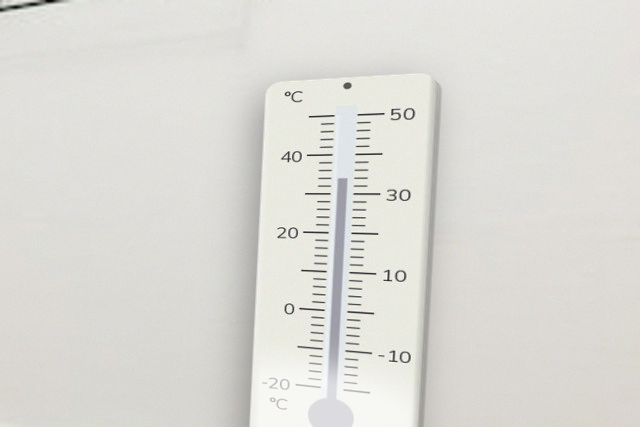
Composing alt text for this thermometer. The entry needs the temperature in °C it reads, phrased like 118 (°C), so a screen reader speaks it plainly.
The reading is 34 (°C)
